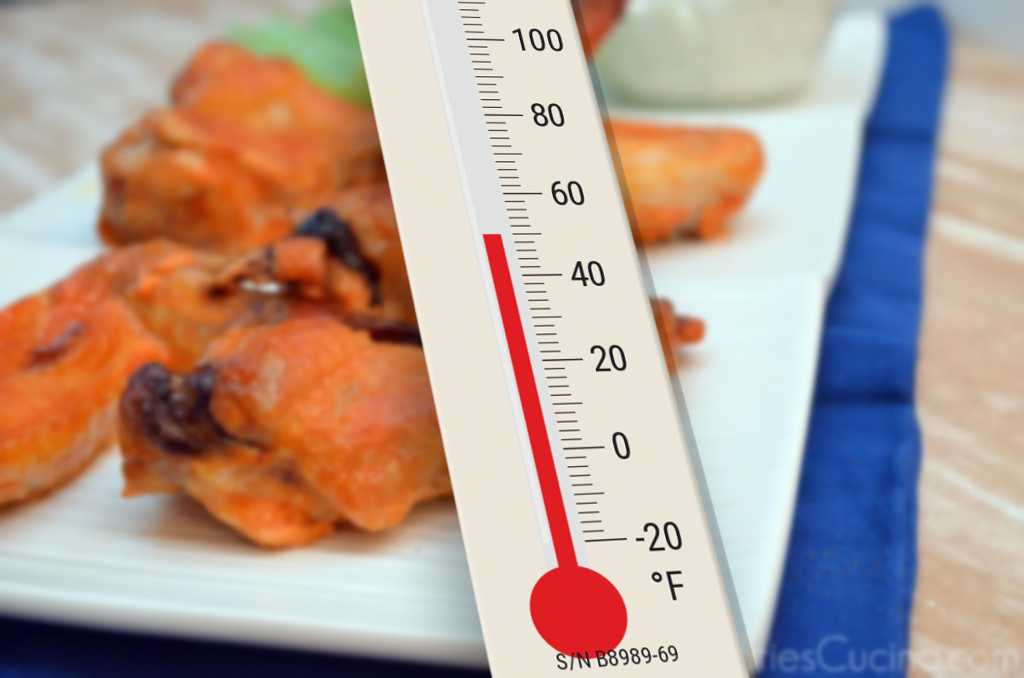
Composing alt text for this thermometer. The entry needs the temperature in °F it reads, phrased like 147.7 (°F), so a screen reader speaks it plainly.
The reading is 50 (°F)
